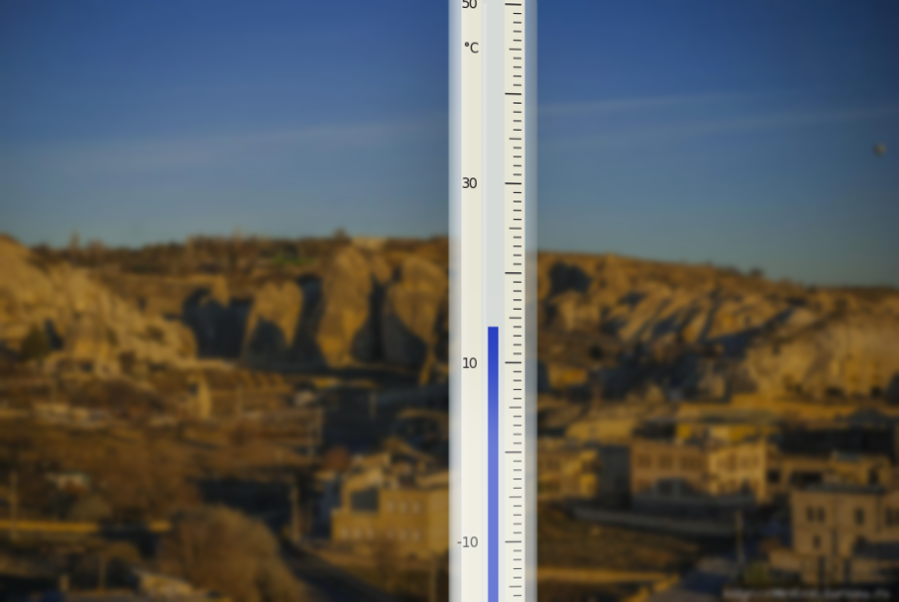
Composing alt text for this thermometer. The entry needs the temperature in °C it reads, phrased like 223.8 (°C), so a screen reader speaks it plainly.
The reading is 14 (°C)
